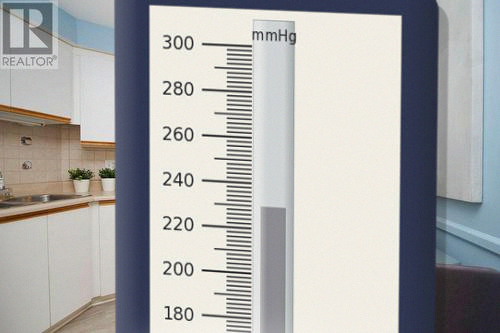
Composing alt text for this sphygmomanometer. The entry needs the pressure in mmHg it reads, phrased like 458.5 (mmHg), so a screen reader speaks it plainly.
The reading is 230 (mmHg)
